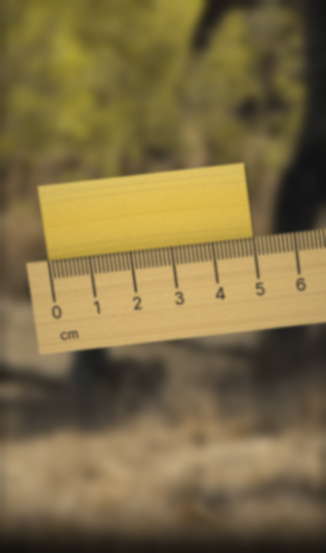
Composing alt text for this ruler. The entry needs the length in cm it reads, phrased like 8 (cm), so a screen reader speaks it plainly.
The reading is 5 (cm)
